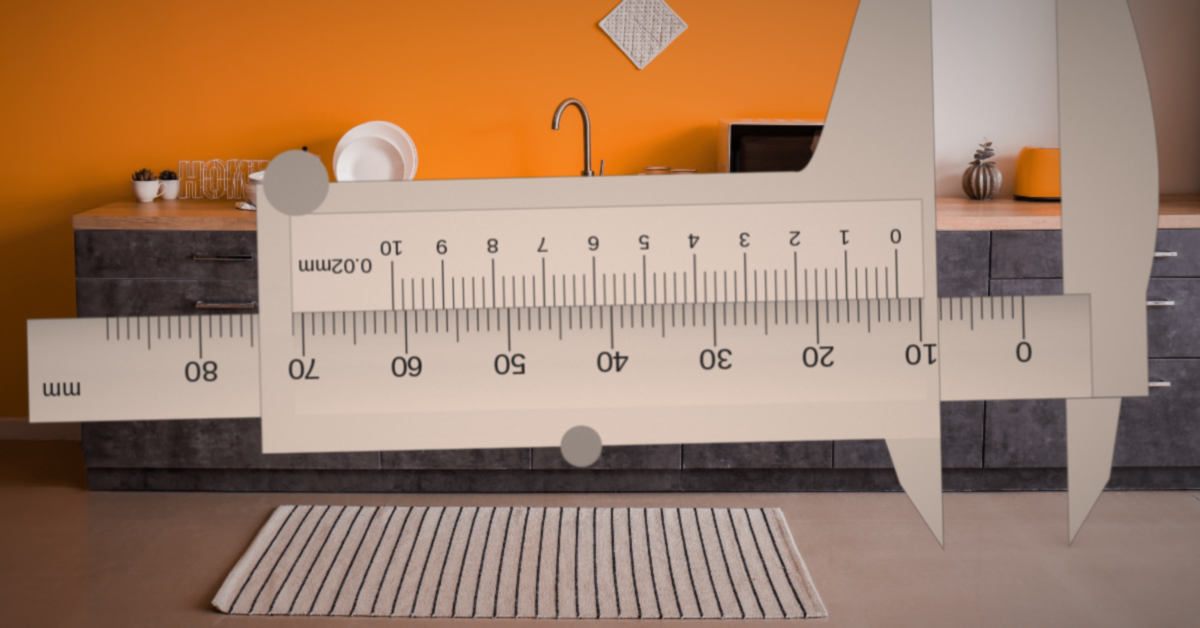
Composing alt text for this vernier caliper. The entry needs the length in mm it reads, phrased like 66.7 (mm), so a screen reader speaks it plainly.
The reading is 12.2 (mm)
